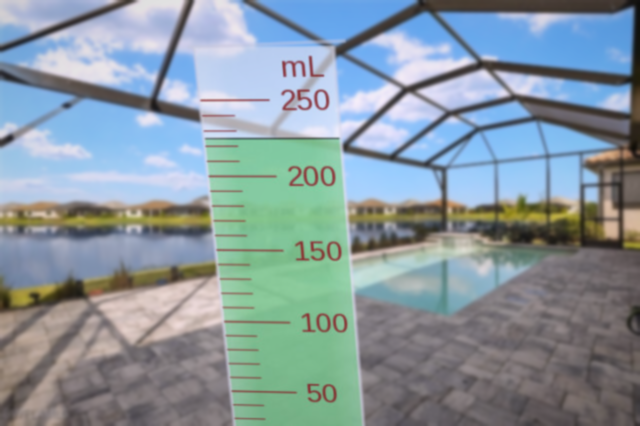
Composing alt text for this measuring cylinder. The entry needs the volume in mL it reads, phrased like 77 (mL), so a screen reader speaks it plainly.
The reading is 225 (mL)
